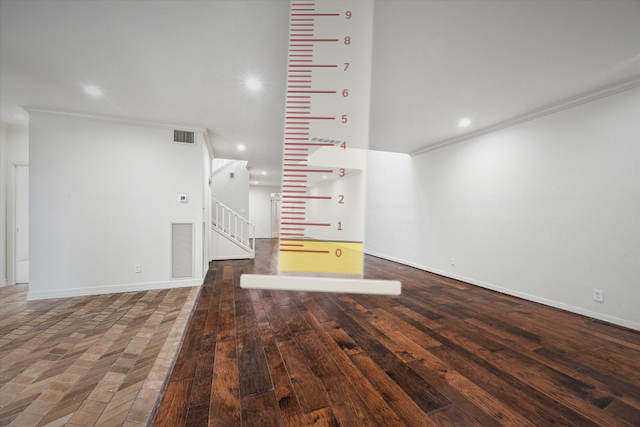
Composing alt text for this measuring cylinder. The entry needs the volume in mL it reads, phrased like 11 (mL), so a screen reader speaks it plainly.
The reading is 0.4 (mL)
